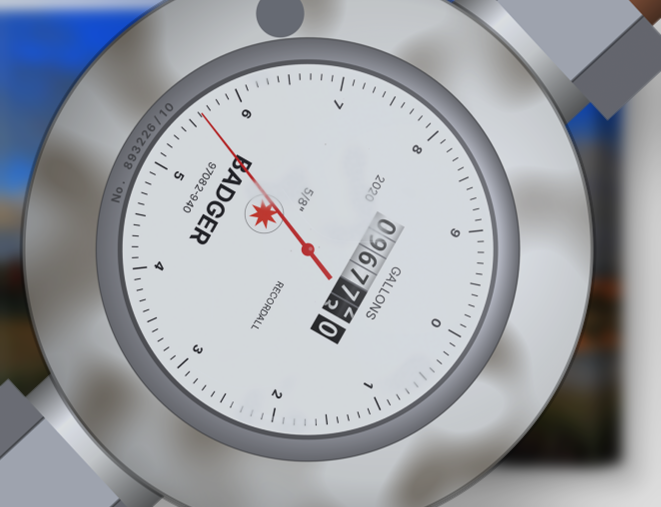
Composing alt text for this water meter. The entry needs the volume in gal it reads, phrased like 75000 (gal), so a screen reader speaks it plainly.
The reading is 967725.6 (gal)
